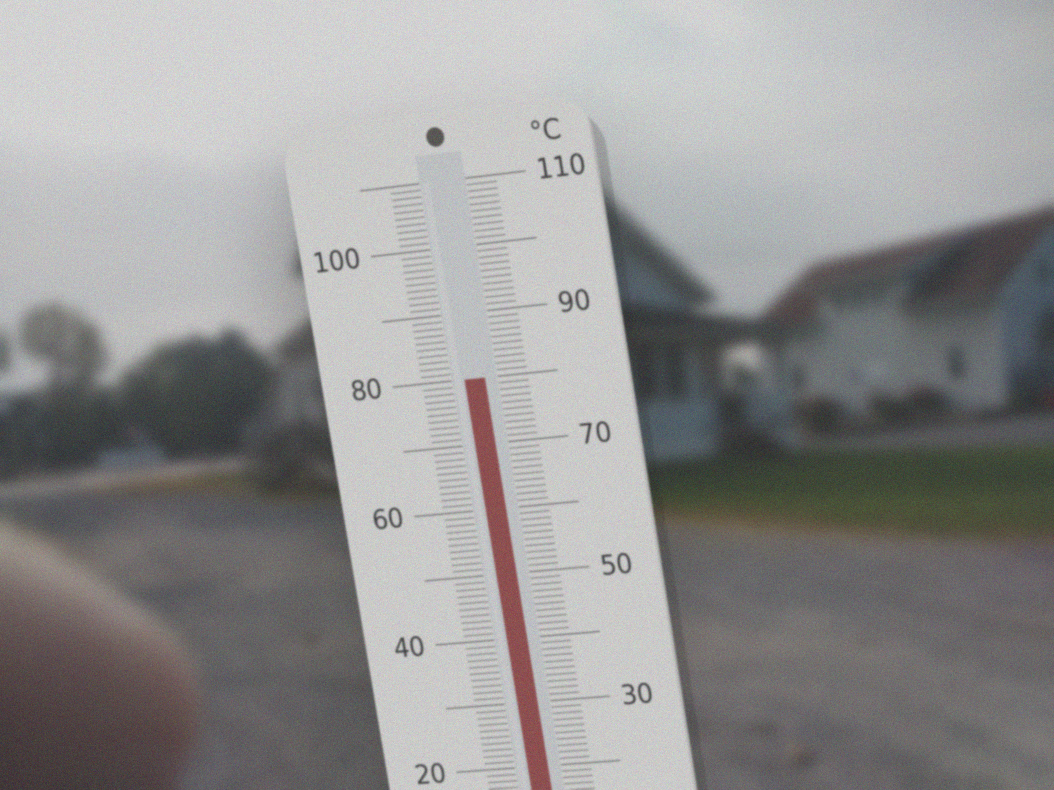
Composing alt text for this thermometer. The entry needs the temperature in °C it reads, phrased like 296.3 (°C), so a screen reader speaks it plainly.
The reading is 80 (°C)
